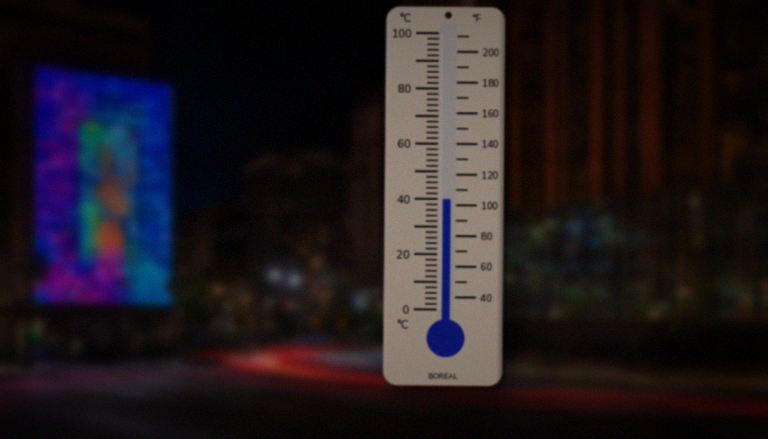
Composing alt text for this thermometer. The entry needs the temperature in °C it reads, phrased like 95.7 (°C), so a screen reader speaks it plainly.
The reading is 40 (°C)
